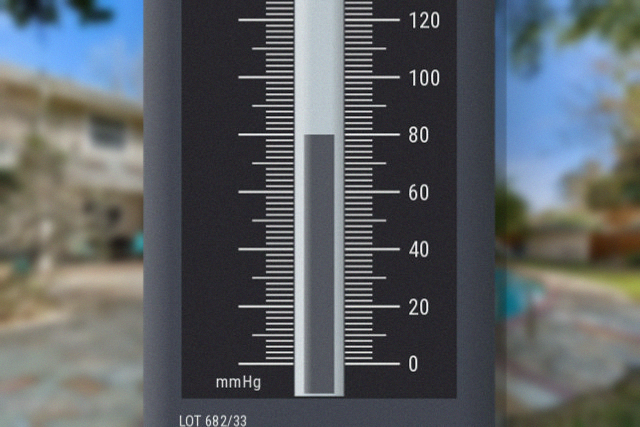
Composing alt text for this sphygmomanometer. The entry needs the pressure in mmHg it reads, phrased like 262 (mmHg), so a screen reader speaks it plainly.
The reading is 80 (mmHg)
